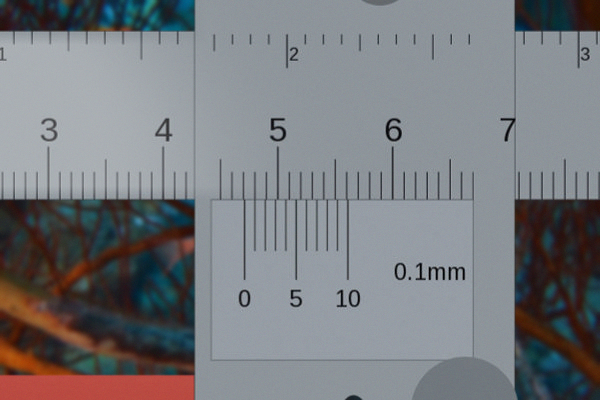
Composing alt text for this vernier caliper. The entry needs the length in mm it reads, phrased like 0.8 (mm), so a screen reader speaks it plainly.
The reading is 47.1 (mm)
